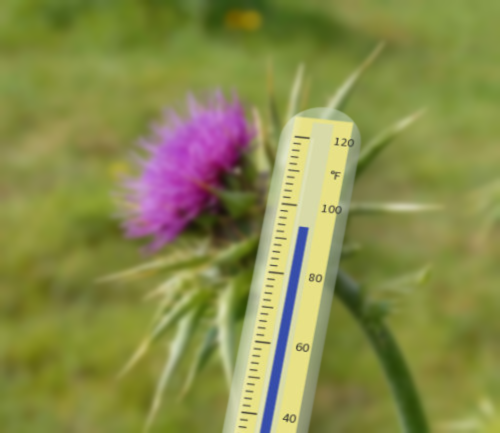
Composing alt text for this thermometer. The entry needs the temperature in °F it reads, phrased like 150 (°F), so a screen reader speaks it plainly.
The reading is 94 (°F)
